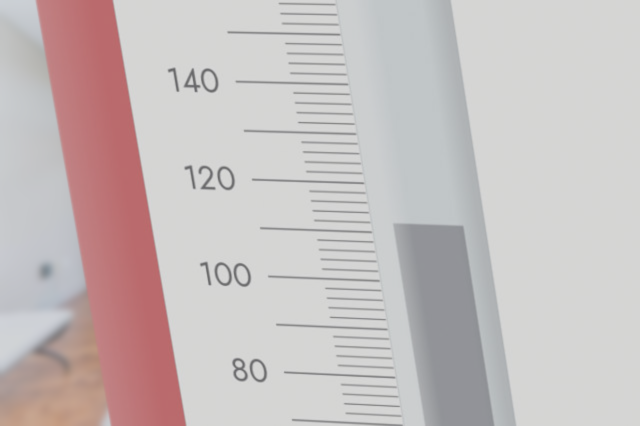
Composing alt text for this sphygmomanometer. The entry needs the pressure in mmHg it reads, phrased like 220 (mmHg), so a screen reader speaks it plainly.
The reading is 112 (mmHg)
